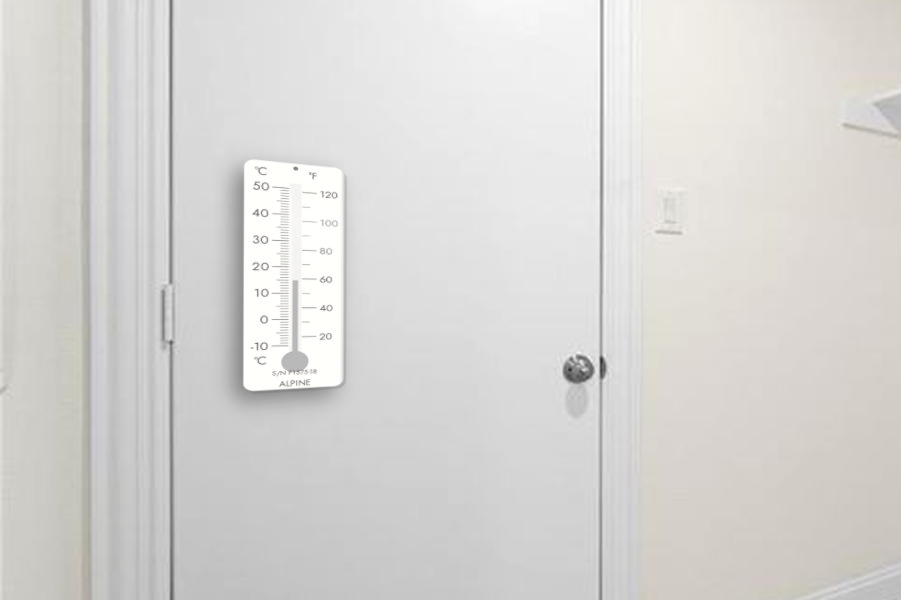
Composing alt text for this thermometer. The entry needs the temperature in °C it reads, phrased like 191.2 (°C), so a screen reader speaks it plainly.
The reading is 15 (°C)
